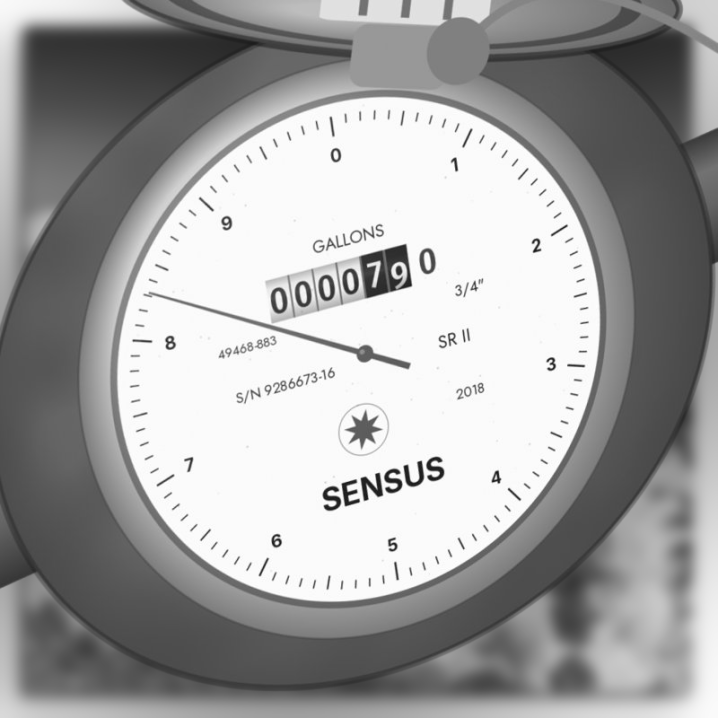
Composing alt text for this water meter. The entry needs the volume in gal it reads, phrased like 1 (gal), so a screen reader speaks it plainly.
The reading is 788.3 (gal)
